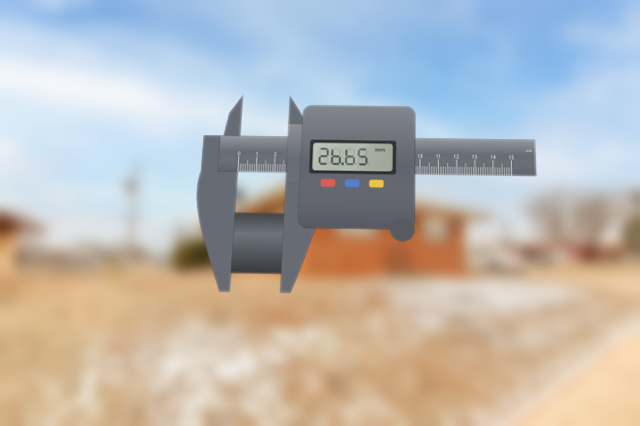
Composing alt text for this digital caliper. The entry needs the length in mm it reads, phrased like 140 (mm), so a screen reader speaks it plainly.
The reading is 26.65 (mm)
